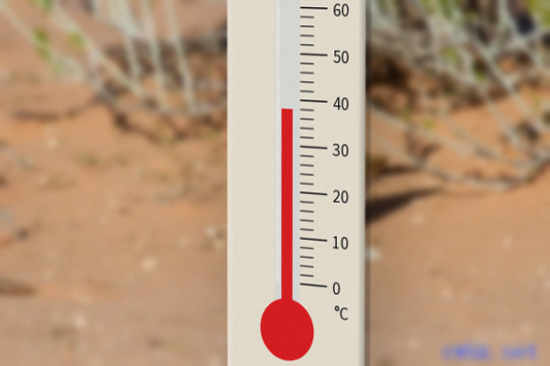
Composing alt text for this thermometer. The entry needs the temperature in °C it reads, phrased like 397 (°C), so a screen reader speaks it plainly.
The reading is 38 (°C)
